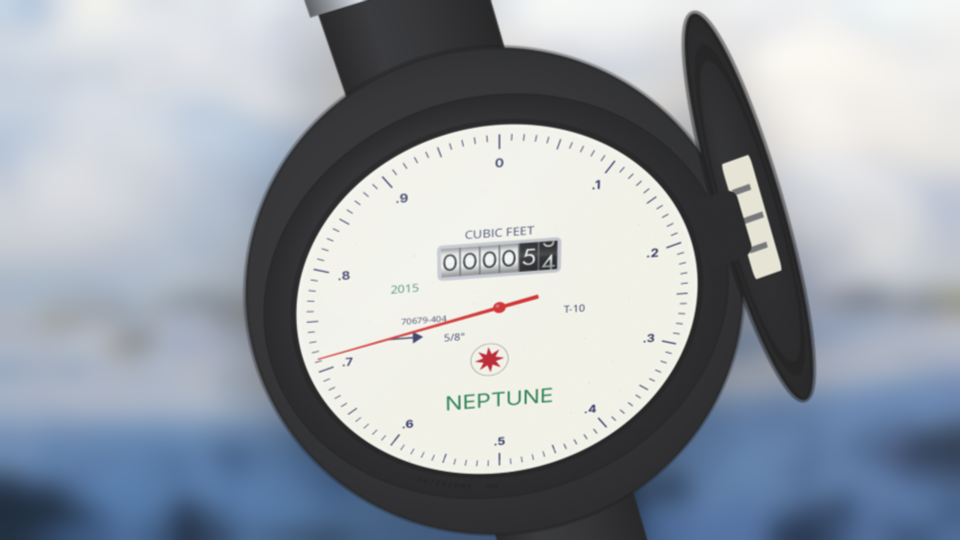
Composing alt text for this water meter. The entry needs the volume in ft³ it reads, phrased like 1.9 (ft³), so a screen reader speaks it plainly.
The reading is 53.71 (ft³)
